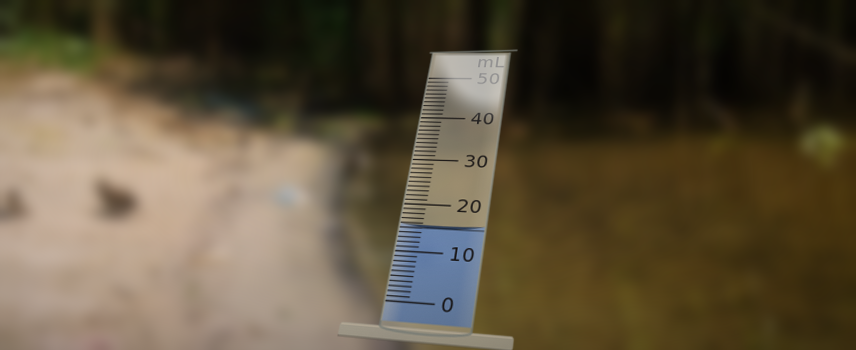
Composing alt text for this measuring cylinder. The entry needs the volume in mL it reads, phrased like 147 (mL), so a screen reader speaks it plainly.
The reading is 15 (mL)
